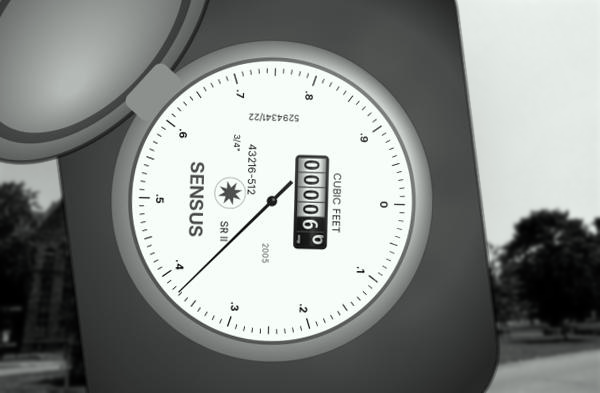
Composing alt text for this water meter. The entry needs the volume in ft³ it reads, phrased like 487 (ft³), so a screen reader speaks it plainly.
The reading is 66.37 (ft³)
